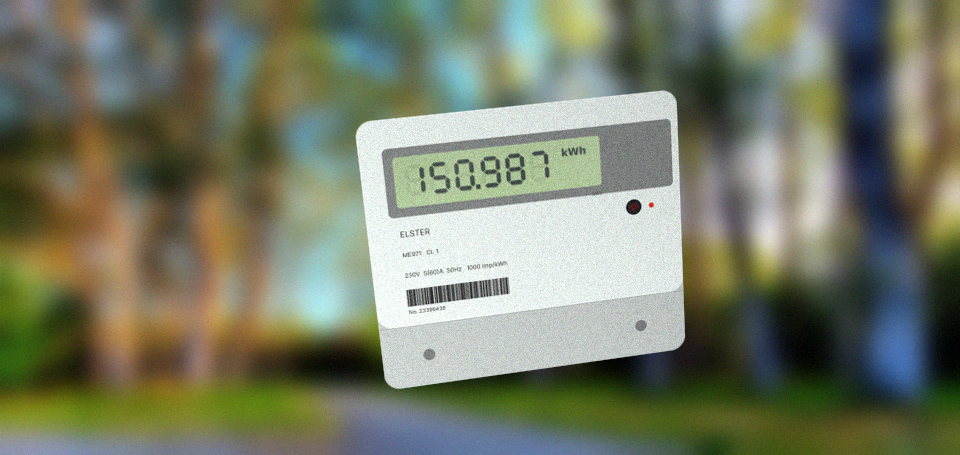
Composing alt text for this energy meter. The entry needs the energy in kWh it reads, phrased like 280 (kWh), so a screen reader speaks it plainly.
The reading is 150.987 (kWh)
